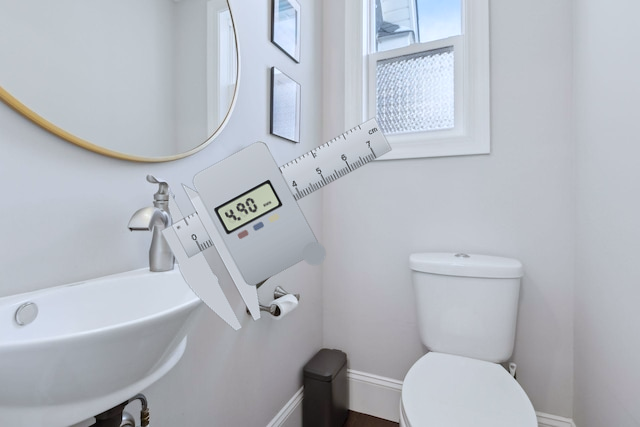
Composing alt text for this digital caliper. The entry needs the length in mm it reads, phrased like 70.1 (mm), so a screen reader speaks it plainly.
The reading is 4.90 (mm)
